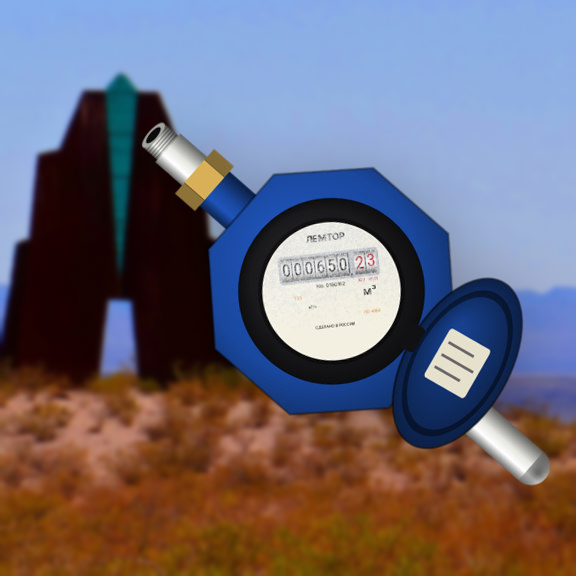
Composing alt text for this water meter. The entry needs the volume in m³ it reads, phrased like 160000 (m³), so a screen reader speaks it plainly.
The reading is 650.23 (m³)
